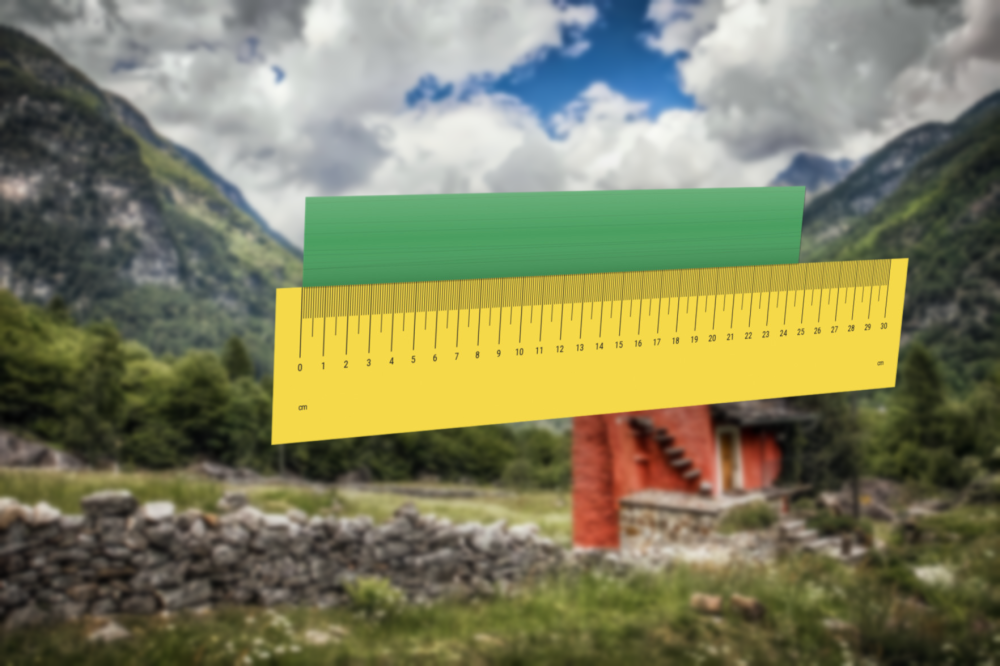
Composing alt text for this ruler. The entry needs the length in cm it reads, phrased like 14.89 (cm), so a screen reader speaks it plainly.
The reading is 24.5 (cm)
